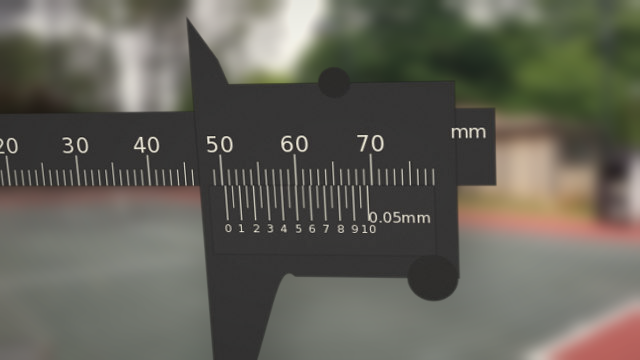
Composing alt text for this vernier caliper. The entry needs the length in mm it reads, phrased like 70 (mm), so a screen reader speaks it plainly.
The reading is 50.4 (mm)
